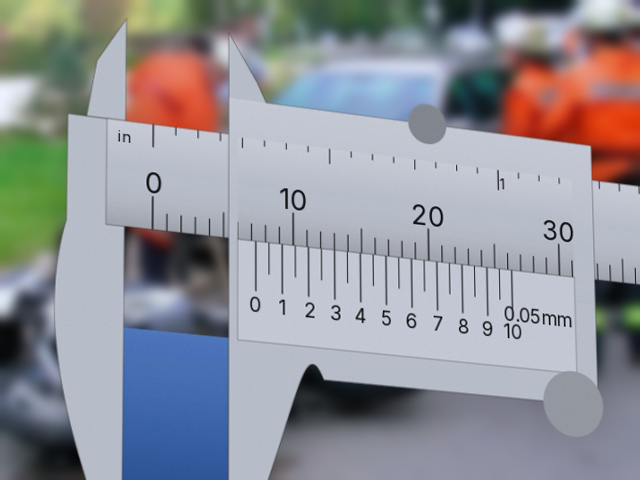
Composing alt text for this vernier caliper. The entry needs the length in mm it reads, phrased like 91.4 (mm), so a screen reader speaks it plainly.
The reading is 7.3 (mm)
